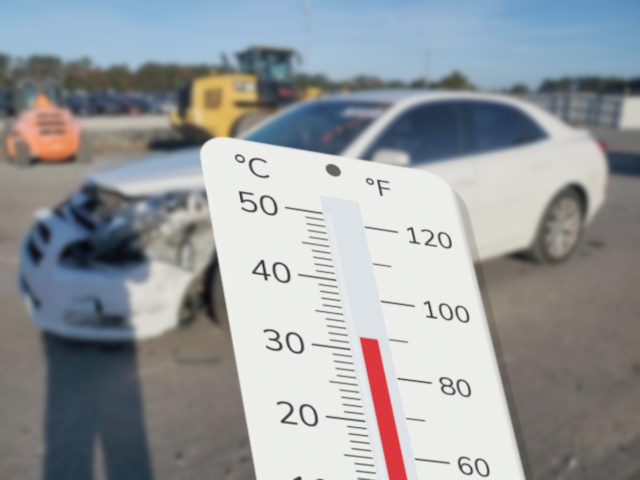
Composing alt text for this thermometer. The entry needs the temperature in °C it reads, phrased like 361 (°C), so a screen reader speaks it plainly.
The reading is 32 (°C)
